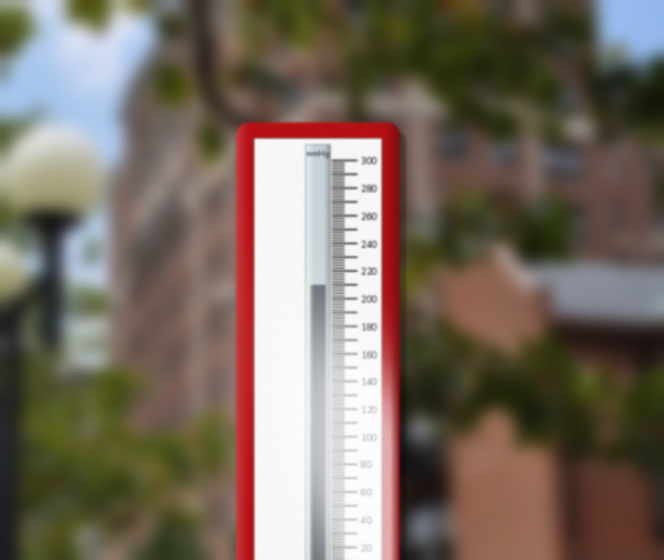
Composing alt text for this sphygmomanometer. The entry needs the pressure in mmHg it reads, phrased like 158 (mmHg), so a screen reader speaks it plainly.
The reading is 210 (mmHg)
